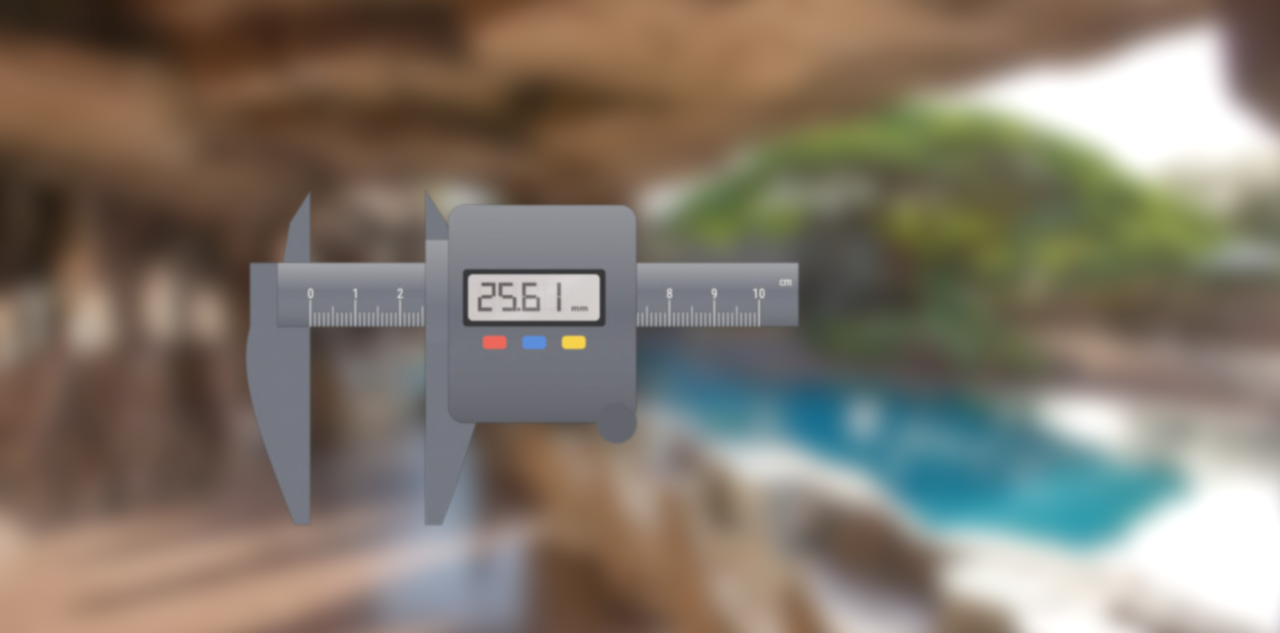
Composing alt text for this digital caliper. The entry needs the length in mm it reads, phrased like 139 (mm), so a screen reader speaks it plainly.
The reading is 25.61 (mm)
